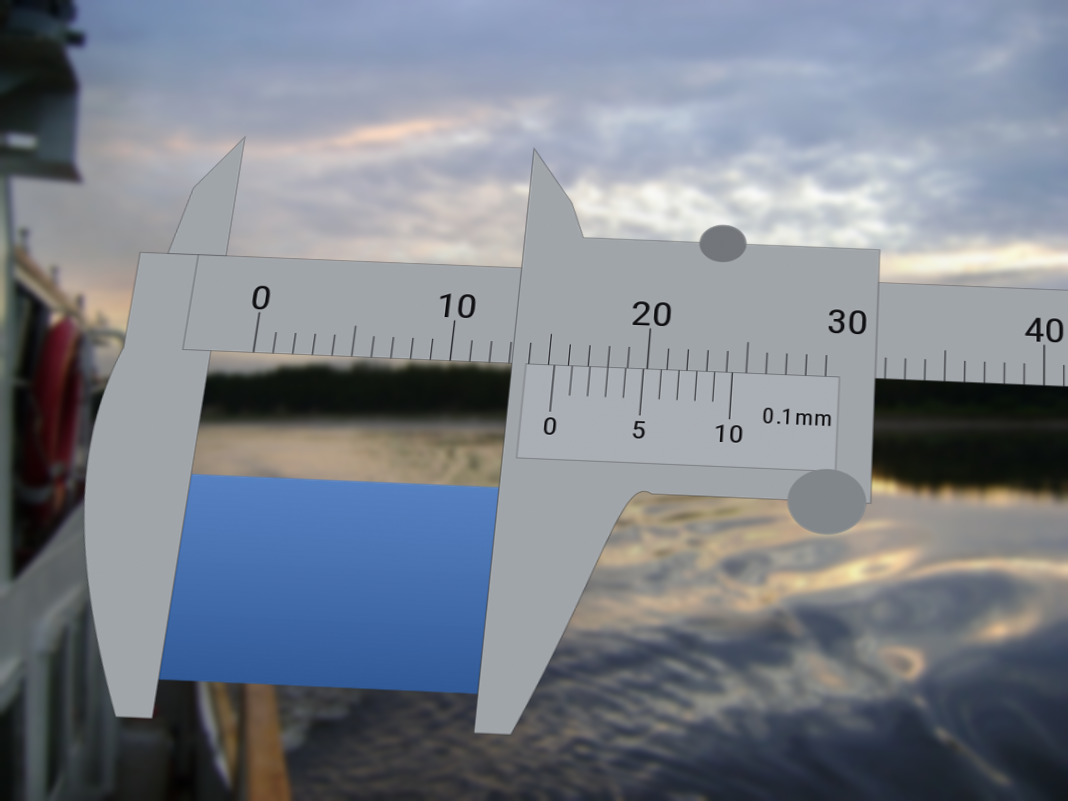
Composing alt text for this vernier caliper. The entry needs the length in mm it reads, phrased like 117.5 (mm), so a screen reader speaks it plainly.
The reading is 15.3 (mm)
